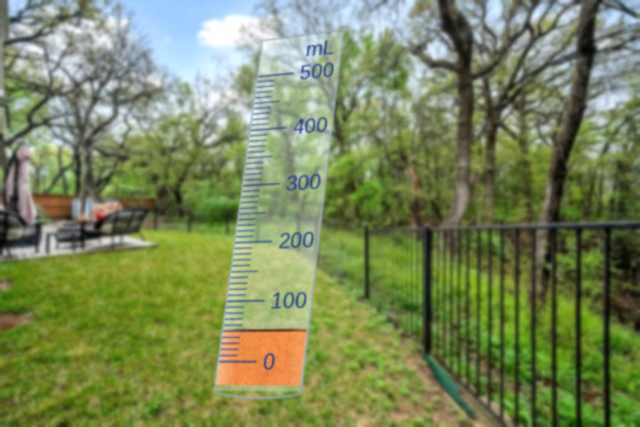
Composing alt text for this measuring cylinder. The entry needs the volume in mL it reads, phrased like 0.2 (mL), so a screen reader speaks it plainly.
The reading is 50 (mL)
